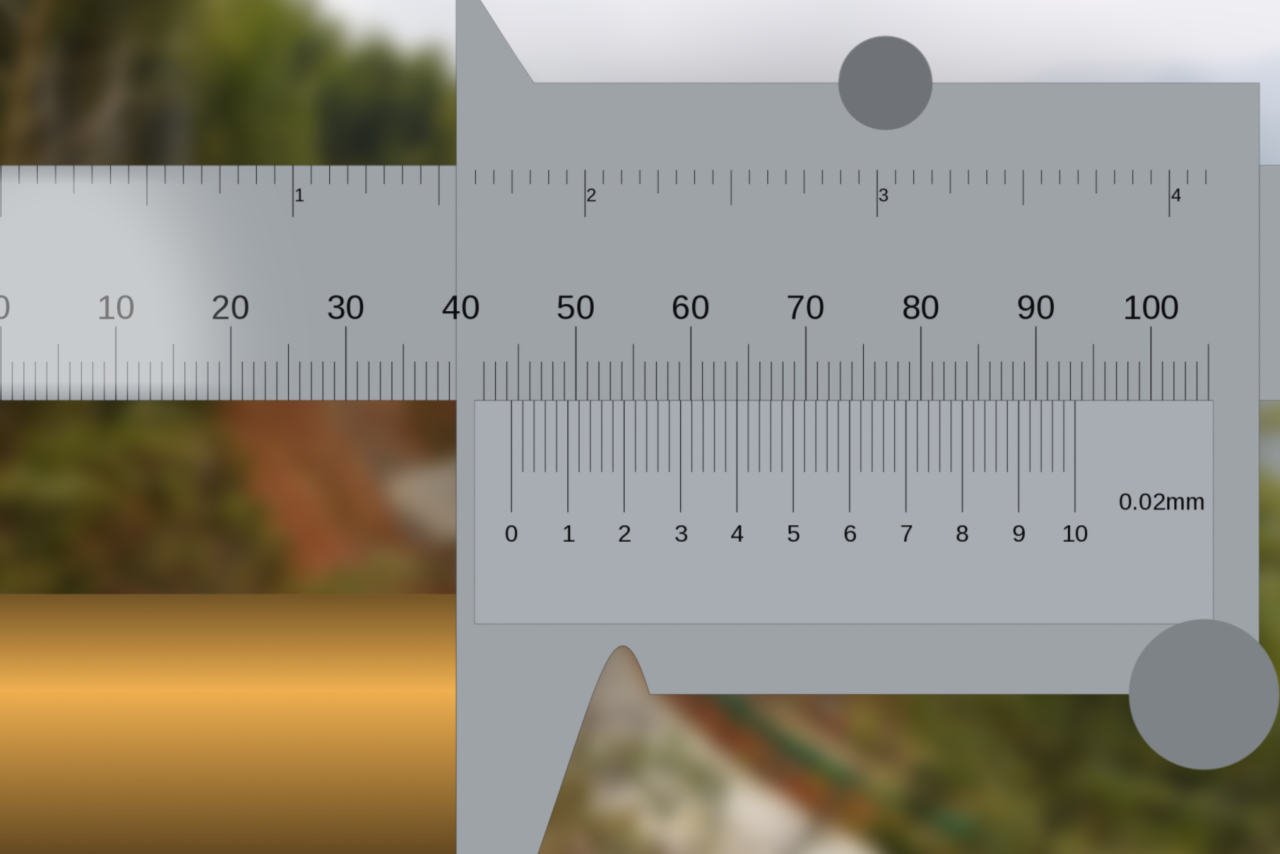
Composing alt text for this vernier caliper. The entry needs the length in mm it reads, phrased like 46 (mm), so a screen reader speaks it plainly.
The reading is 44.4 (mm)
